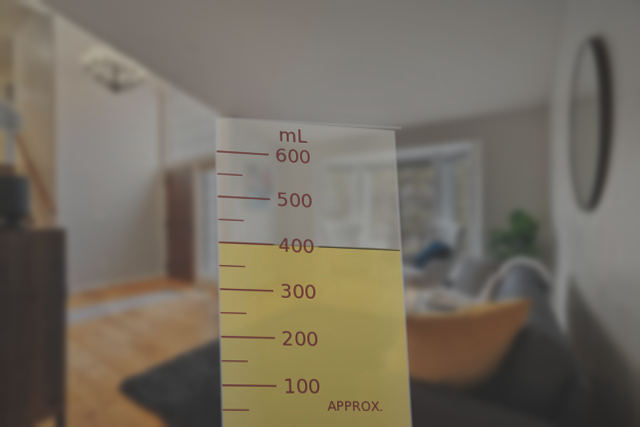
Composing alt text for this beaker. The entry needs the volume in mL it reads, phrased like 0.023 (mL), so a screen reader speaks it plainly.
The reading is 400 (mL)
